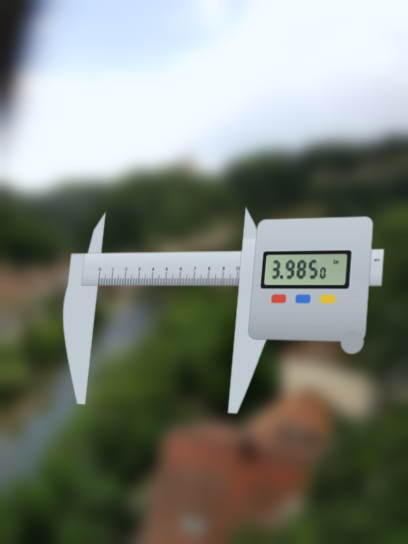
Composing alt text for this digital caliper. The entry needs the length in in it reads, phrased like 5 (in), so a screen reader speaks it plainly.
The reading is 3.9850 (in)
